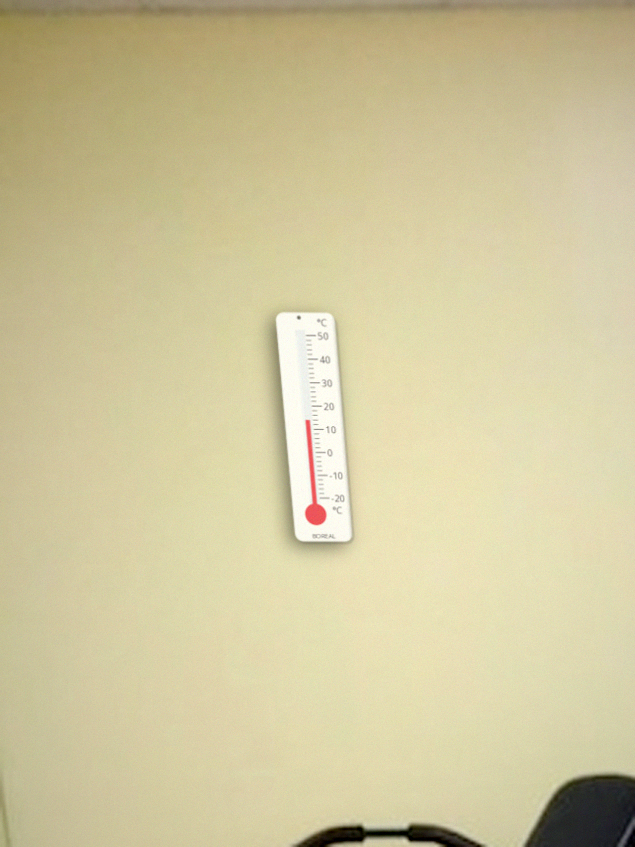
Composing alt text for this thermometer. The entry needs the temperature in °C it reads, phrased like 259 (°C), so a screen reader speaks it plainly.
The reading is 14 (°C)
